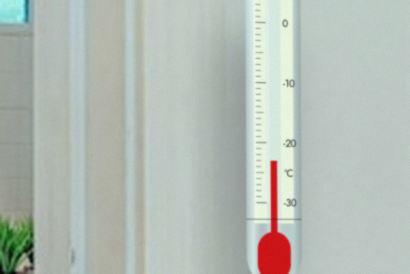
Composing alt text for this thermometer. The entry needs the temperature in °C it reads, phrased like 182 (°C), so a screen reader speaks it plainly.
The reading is -23 (°C)
